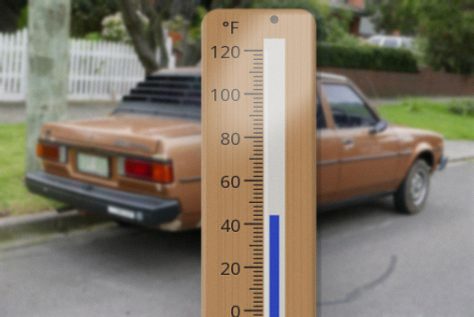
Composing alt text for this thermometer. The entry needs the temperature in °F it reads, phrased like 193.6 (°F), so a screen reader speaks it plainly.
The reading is 44 (°F)
